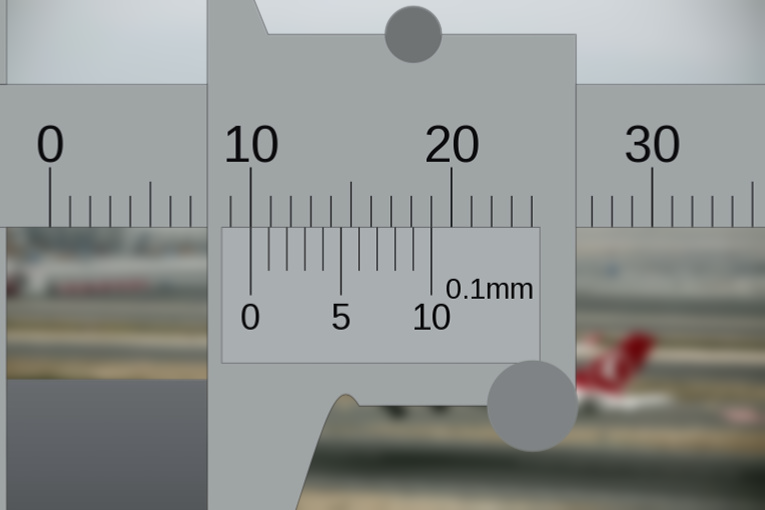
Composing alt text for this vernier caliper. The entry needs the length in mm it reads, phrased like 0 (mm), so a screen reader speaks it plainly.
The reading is 10.0 (mm)
